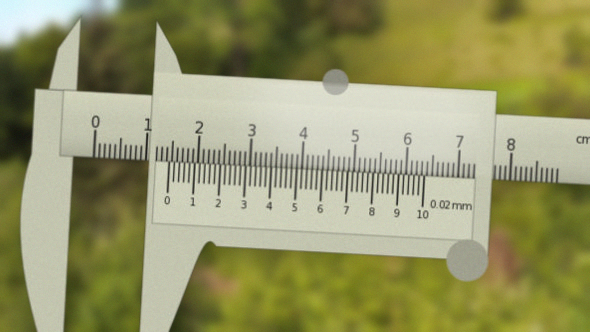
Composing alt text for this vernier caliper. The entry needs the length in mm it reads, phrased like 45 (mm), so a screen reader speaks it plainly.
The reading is 14.5 (mm)
